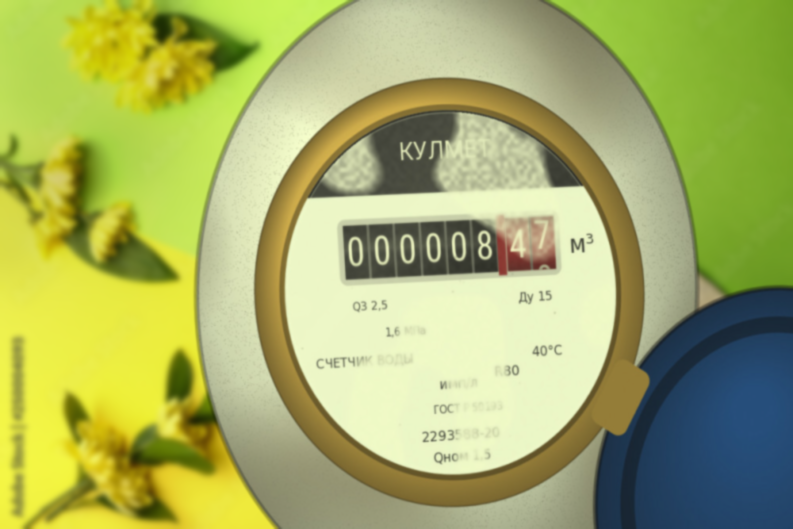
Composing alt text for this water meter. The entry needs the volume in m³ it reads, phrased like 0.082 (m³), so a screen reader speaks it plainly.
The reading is 8.47 (m³)
